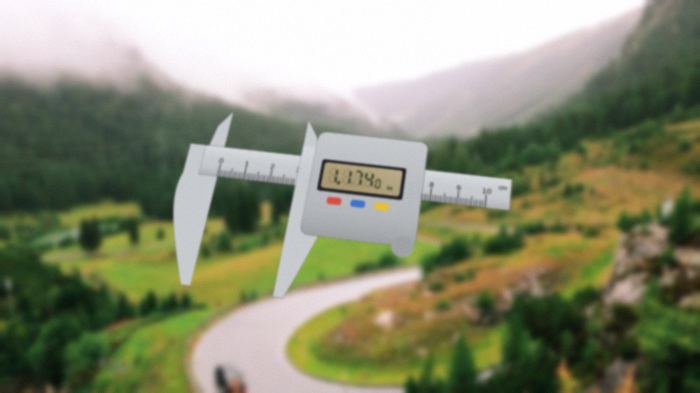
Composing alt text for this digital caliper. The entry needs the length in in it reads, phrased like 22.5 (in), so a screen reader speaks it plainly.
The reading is 1.1740 (in)
